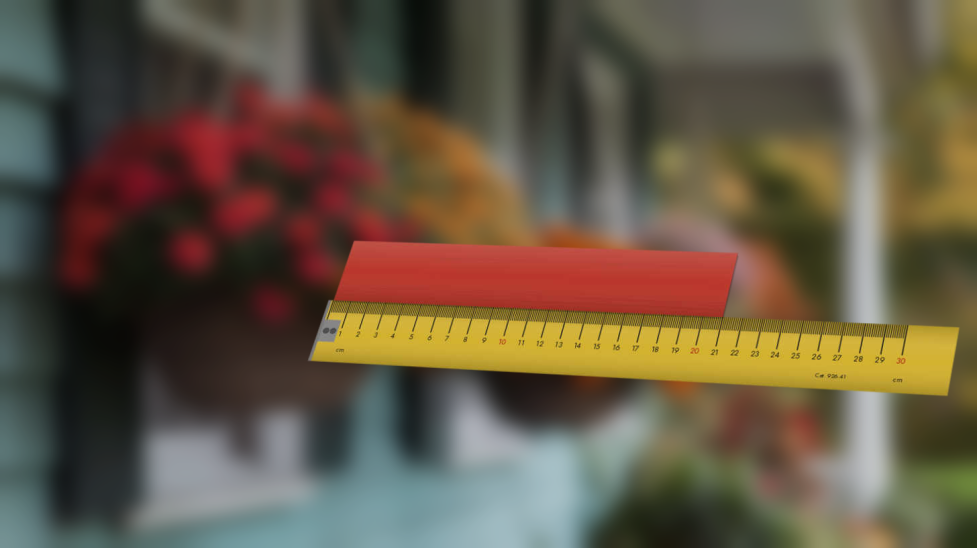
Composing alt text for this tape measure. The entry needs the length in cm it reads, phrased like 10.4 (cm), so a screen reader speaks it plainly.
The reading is 21 (cm)
